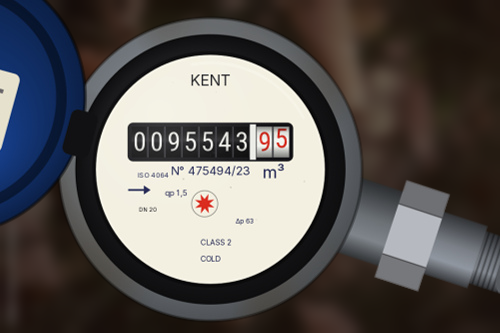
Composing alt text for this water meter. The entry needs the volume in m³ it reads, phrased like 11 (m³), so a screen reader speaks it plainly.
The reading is 95543.95 (m³)
